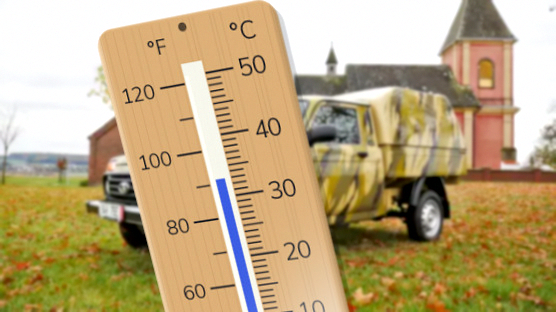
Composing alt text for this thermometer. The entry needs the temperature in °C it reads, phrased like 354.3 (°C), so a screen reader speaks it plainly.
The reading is 33 (°C)
